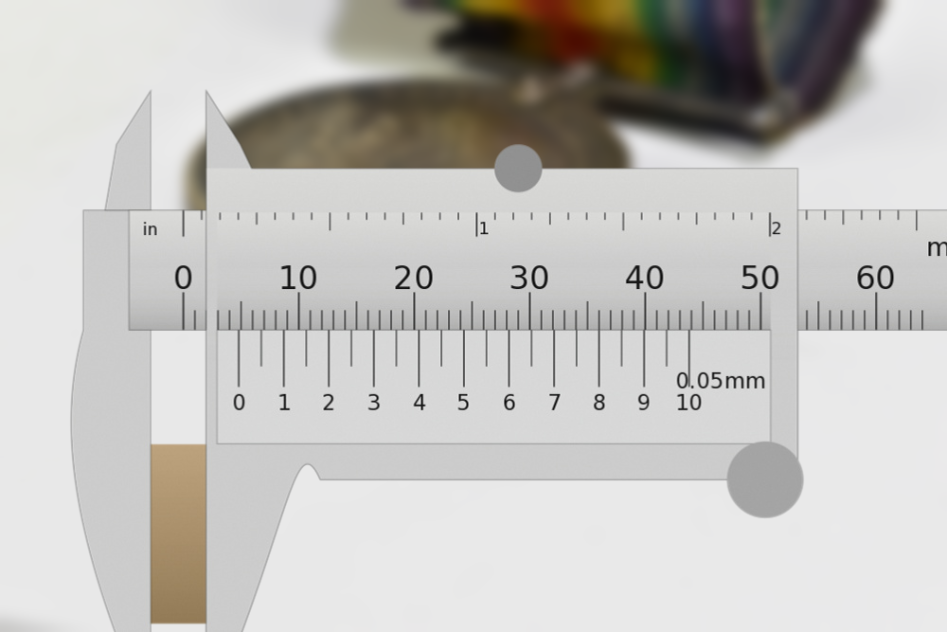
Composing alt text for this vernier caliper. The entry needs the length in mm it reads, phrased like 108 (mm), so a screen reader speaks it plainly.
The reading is 4.8 (mm)
